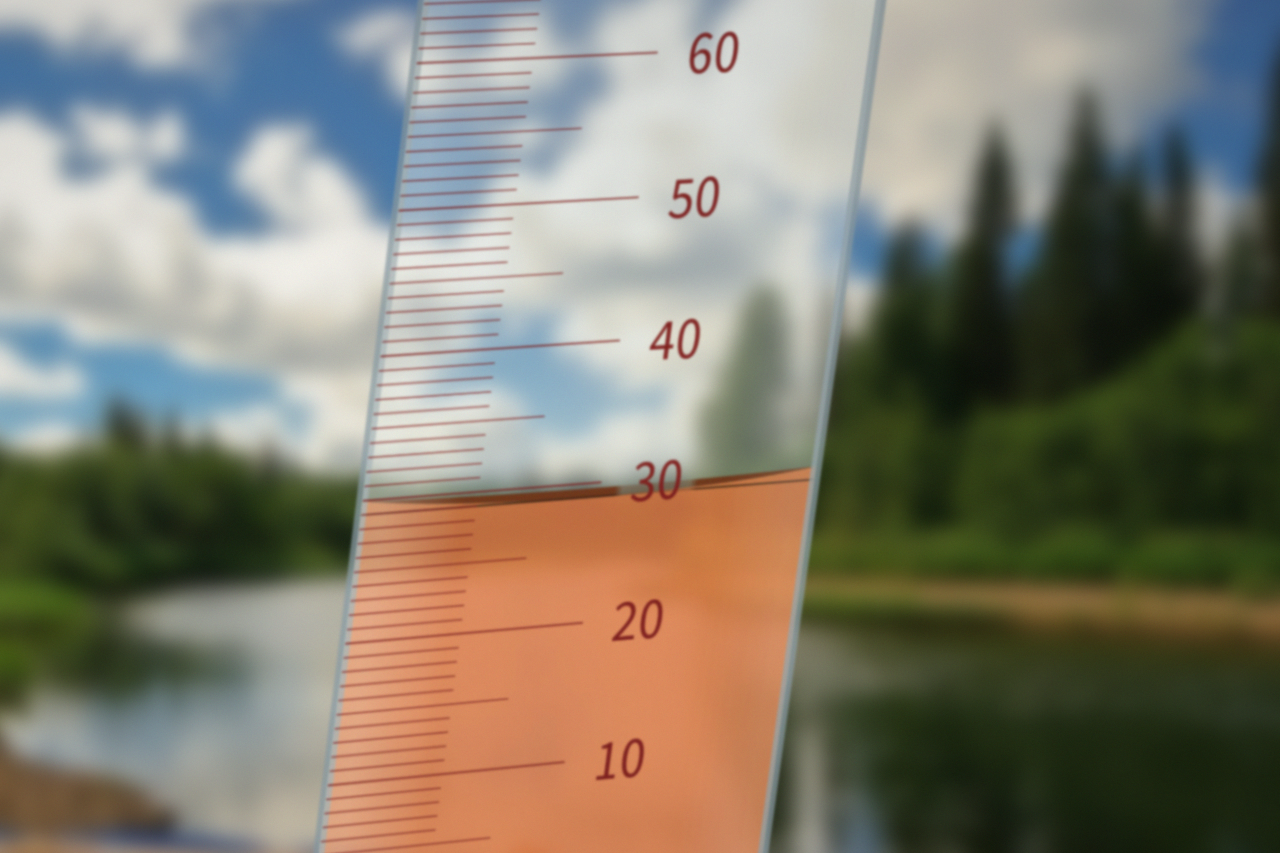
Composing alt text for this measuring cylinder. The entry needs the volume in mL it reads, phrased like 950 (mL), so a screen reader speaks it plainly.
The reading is 29 (mL)
